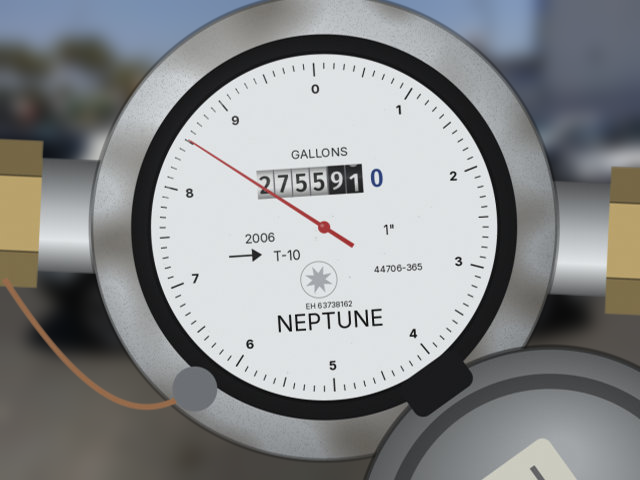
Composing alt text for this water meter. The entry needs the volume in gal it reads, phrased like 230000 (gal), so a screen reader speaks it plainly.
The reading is 2755908.5 (gal)
